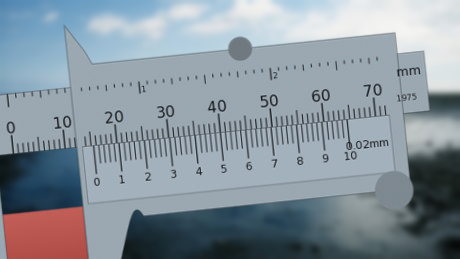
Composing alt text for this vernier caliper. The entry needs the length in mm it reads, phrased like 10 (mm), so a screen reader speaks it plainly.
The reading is 15.5 (mm)
